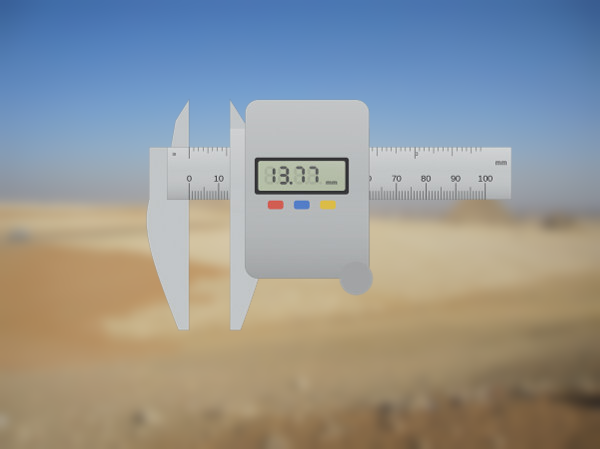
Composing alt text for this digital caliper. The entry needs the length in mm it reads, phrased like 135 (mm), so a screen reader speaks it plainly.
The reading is 13.77 (mm)
